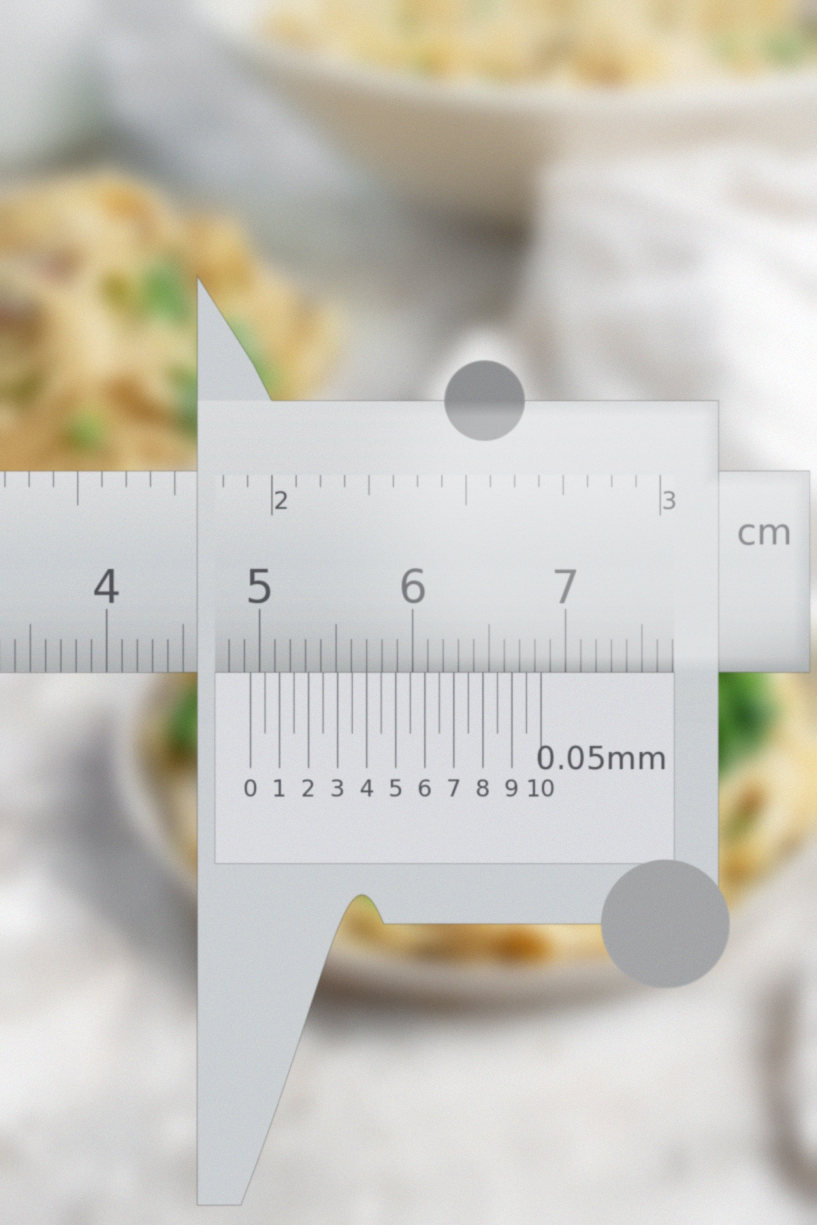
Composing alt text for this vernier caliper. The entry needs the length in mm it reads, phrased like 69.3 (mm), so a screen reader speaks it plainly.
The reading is 49.4 (mm)
